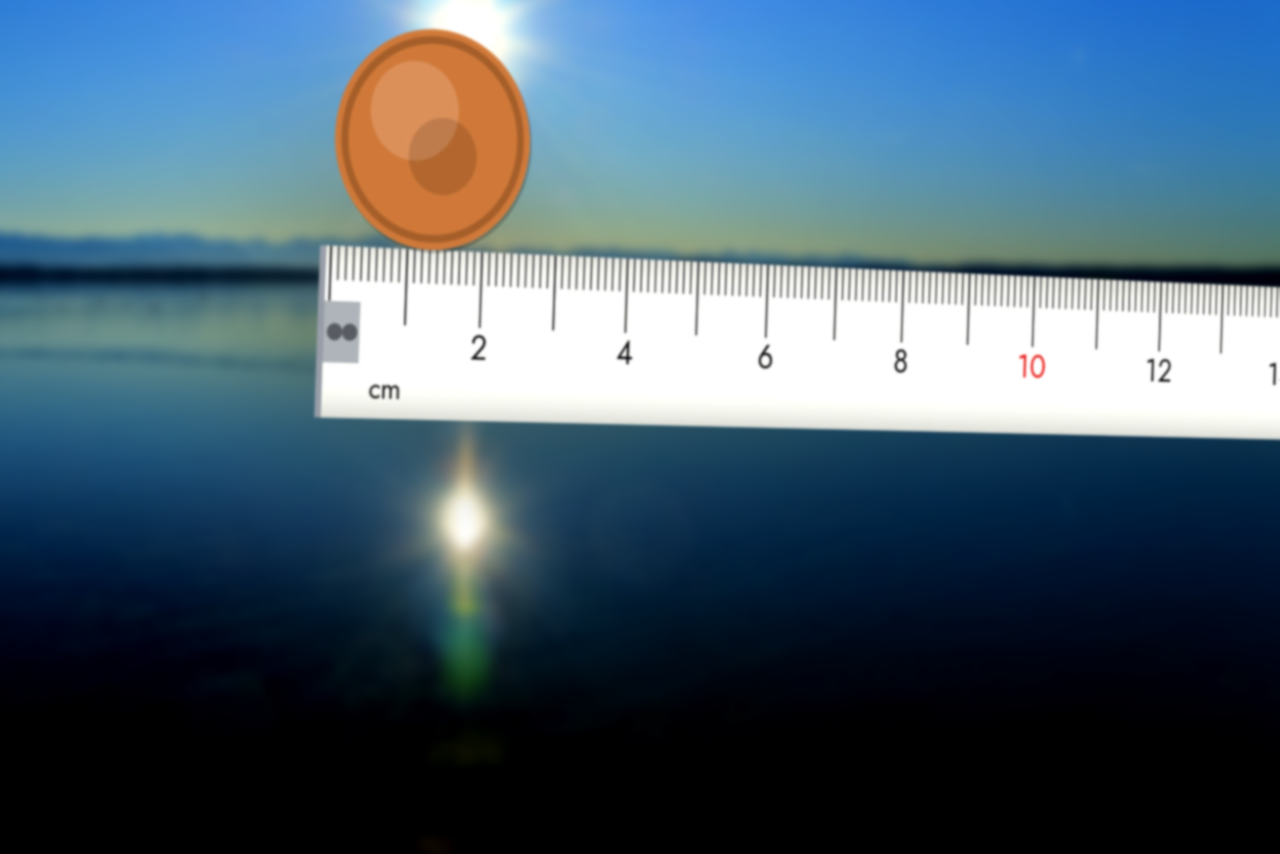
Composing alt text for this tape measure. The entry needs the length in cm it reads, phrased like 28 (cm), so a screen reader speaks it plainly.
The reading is 2.6 (cm)
